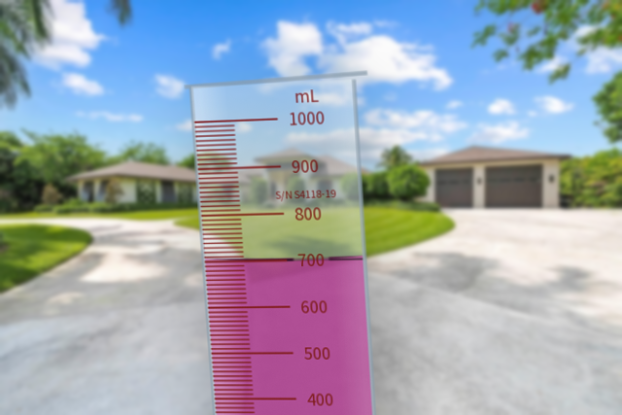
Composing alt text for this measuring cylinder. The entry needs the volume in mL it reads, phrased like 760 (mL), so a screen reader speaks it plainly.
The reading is 700 (mL)
